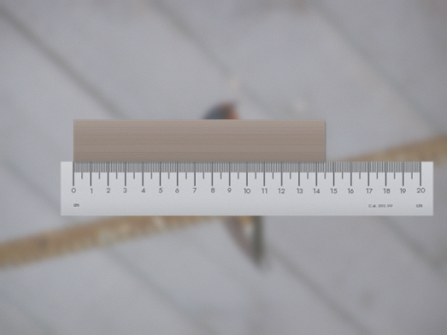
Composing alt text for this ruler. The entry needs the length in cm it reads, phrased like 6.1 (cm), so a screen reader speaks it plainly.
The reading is 14.5 (cm)
